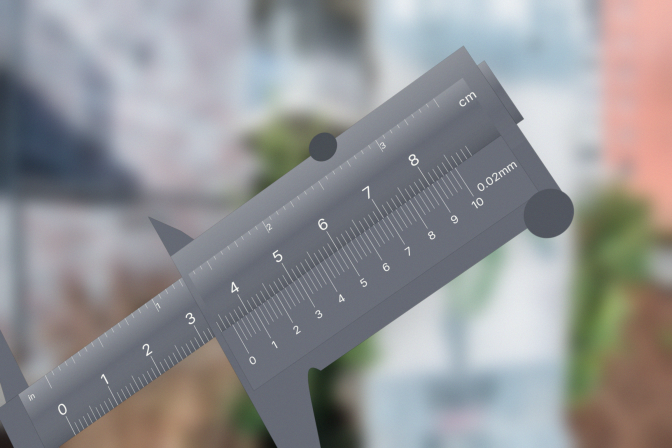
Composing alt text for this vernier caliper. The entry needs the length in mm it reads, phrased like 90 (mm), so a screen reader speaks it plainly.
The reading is 36.4 (mm)
